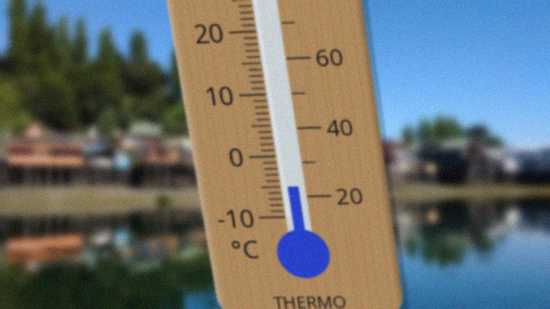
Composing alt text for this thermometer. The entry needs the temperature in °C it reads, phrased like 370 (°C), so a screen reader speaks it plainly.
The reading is -5 (°C)
